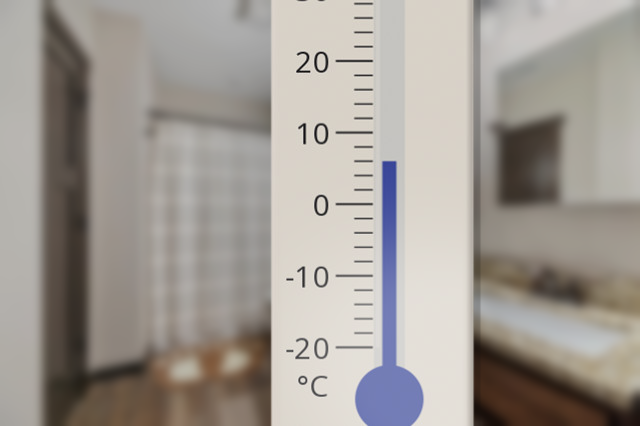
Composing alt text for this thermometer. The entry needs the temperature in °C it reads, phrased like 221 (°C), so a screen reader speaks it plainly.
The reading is 6 (°C)
